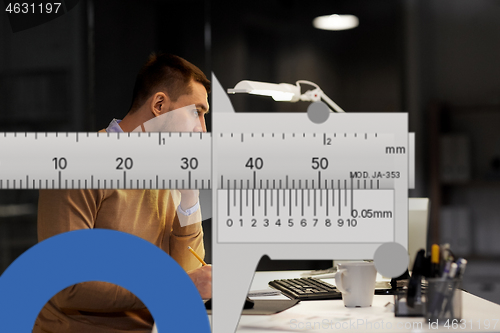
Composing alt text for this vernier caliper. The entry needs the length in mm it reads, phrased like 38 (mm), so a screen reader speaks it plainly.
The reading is 36.0 (mm)
